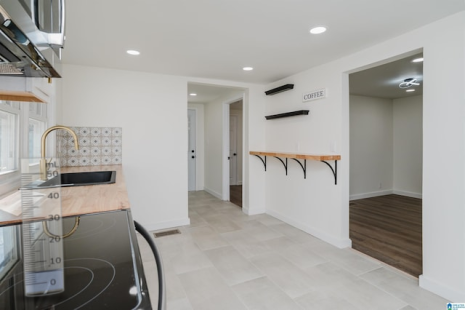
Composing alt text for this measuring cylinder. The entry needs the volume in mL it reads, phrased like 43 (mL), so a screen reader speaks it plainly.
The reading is 5 (mL)
